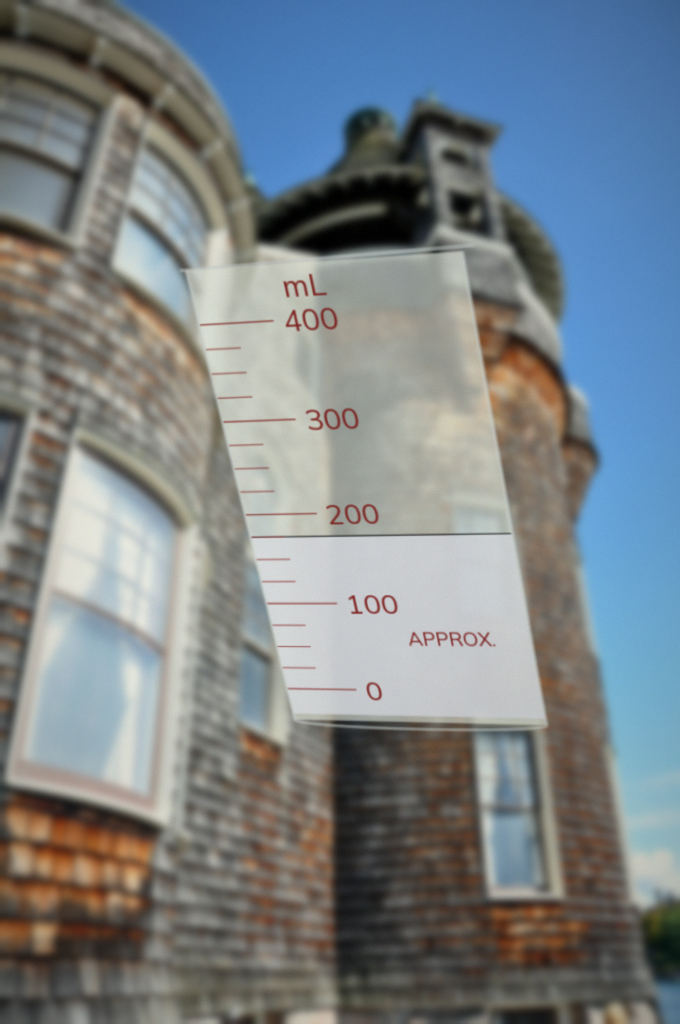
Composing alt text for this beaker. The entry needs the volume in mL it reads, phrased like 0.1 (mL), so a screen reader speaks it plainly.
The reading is 175 (mL)
